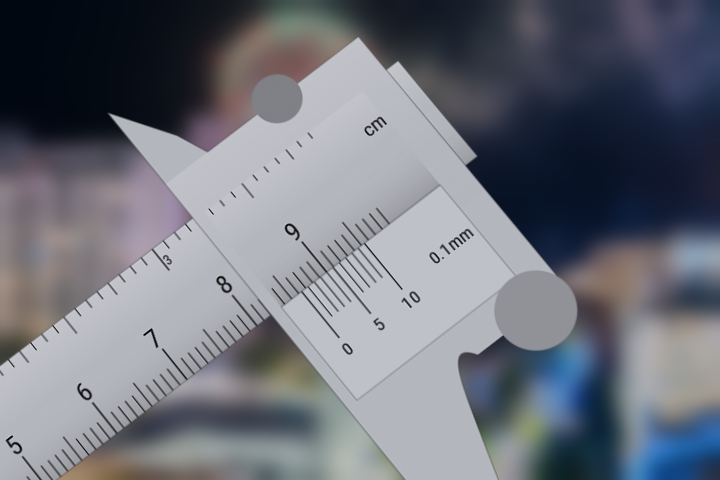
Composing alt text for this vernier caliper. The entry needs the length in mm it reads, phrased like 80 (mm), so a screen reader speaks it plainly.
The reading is 86.4 (mm)
